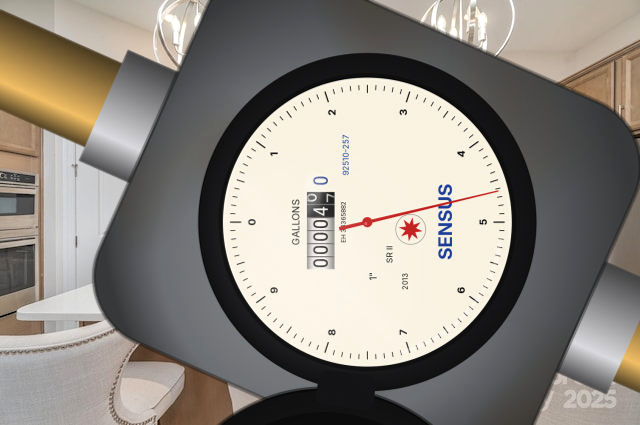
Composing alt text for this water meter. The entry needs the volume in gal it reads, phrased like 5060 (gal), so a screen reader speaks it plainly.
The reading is 464.6 (gal)
